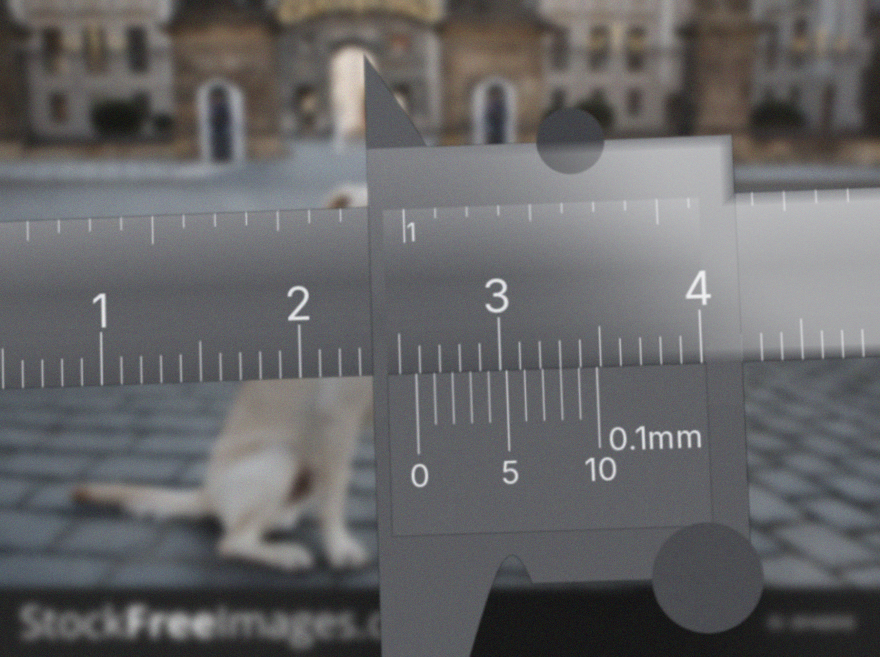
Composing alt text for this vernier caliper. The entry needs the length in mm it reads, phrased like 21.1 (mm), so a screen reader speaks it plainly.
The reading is 25.8 (mm)
